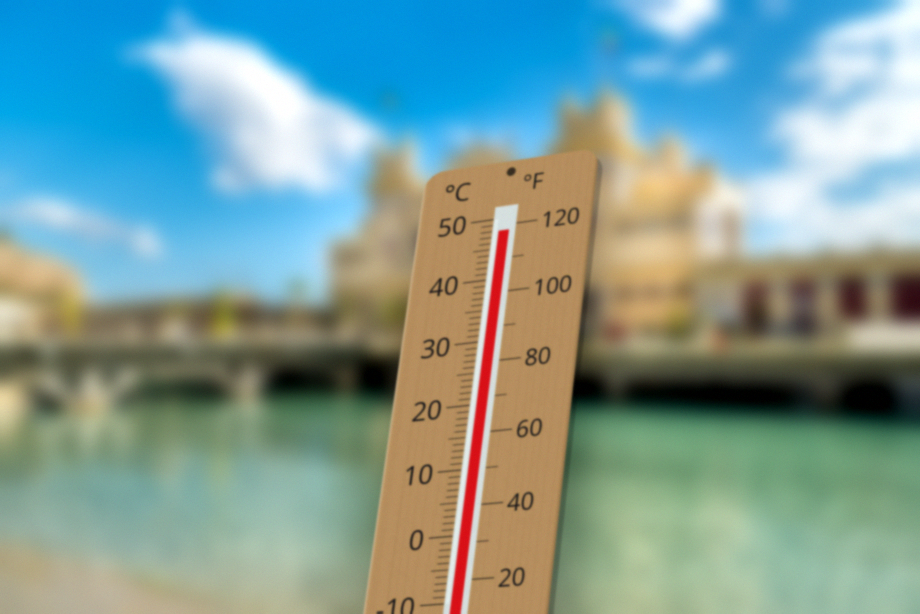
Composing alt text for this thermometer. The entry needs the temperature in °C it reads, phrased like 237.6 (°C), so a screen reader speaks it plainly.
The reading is 48 (°C)
